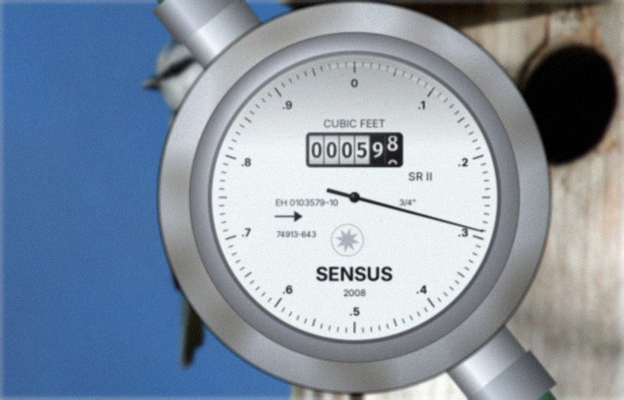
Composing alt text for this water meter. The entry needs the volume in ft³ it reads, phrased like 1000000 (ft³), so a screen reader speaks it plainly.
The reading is 598.29 (ft³)
